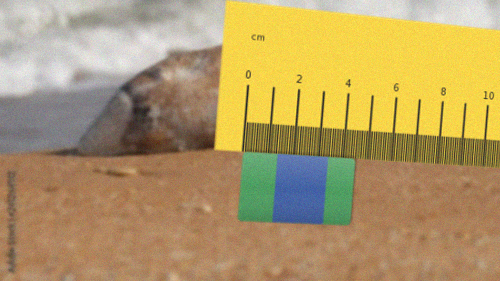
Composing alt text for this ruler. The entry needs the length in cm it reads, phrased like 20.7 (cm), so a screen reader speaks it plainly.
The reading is 4.5 (cm)
